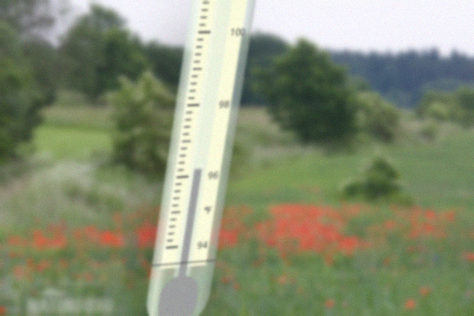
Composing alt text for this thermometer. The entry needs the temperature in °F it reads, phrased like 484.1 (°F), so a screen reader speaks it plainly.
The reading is 96.2 (°F)
